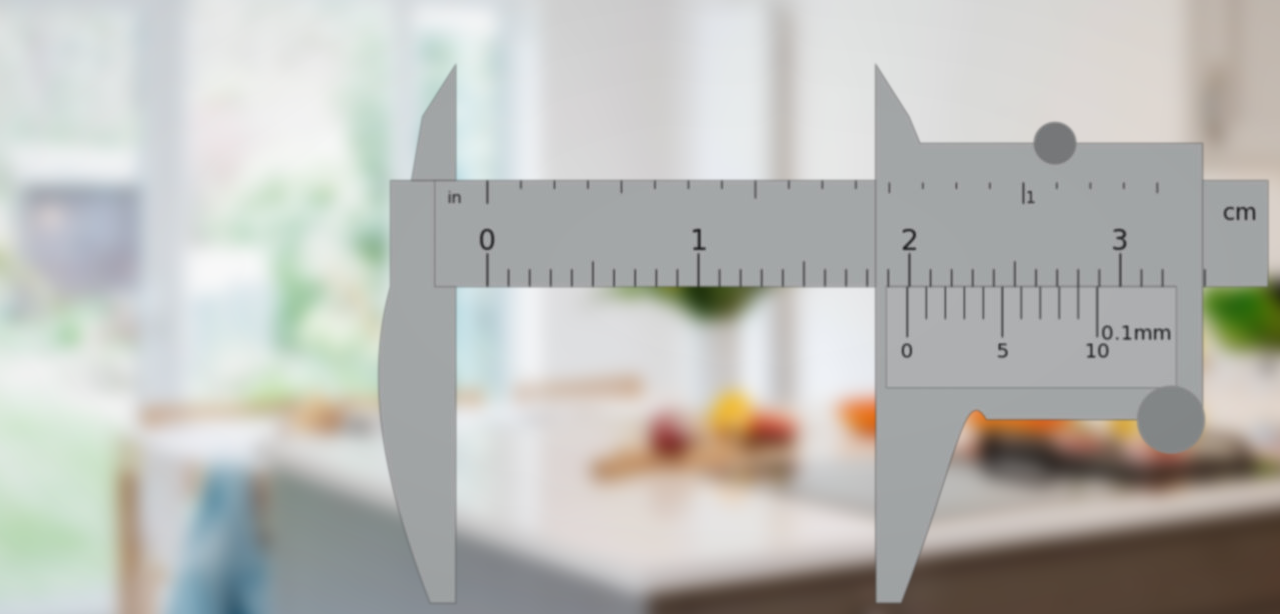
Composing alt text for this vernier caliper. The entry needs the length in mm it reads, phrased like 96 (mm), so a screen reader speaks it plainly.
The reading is 19.9 (mm)
